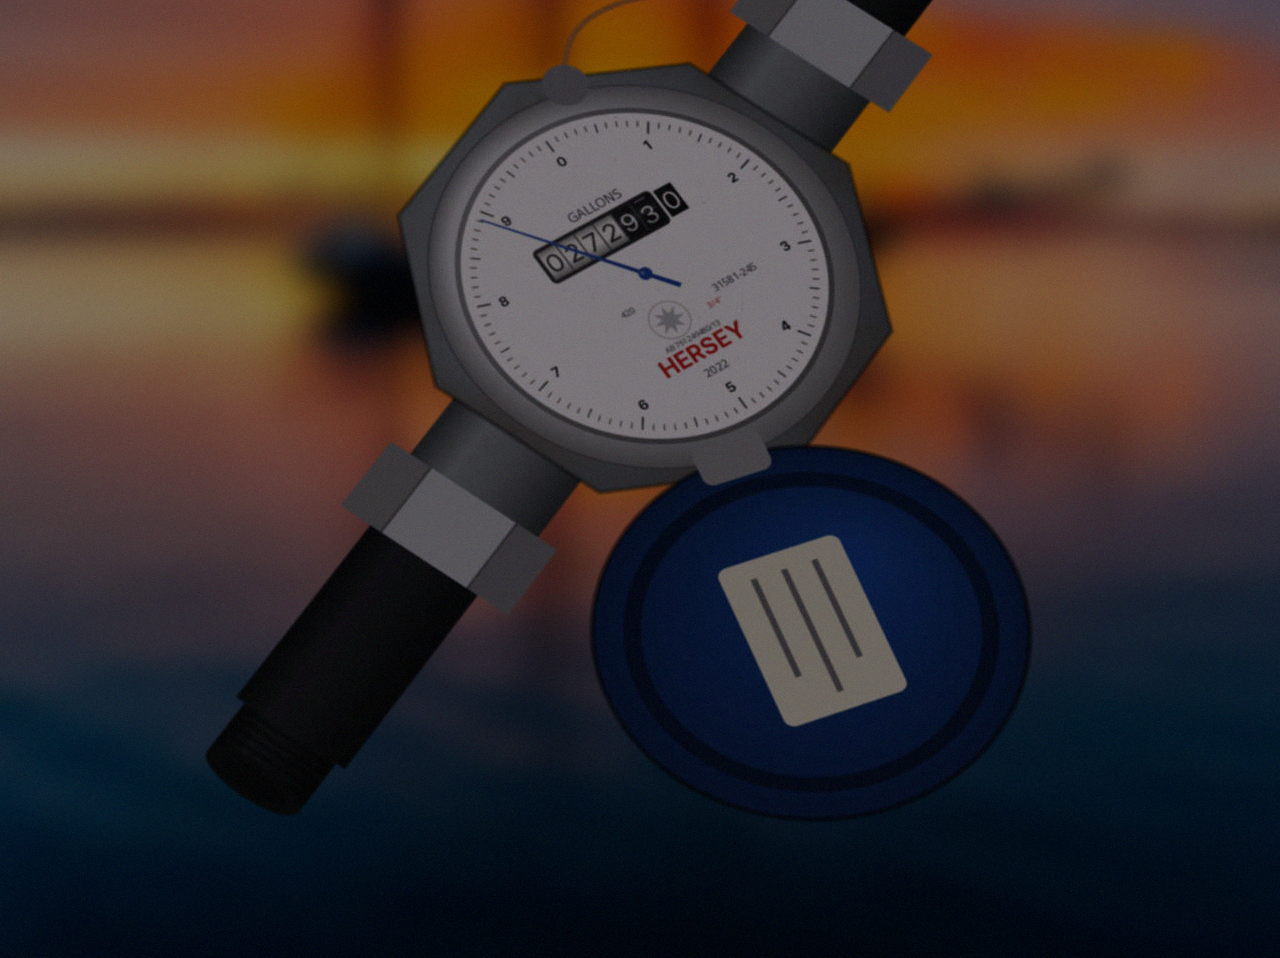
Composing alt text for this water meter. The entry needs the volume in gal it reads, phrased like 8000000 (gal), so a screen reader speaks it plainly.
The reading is 272928.9 (gal)
